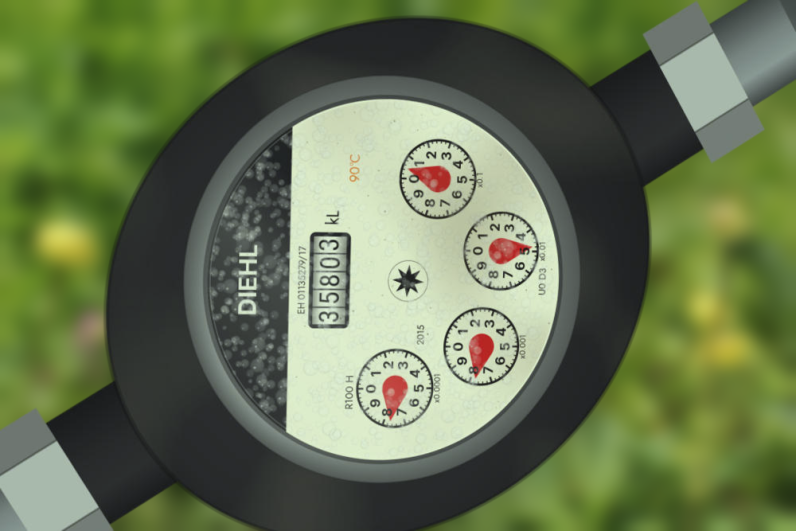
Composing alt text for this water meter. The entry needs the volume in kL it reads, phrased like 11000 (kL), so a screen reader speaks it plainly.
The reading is 35803.0477 (kL)
